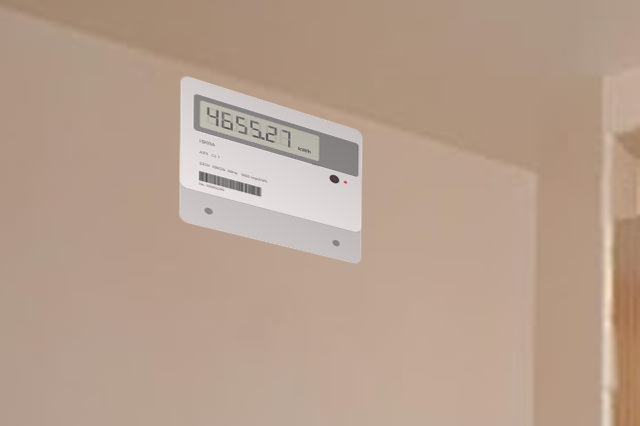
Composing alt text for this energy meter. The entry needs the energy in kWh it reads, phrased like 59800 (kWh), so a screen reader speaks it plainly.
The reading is 4655.27 (kWh)
